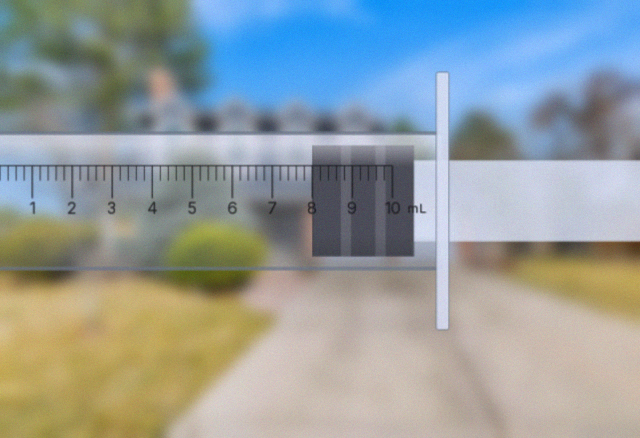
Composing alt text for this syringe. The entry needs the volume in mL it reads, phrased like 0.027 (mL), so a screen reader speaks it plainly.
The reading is 8 (mL)
